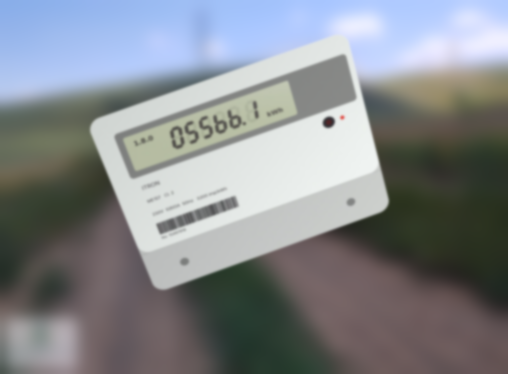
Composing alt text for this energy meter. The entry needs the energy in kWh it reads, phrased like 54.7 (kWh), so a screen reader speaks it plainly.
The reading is 5566.1 (kWh)
